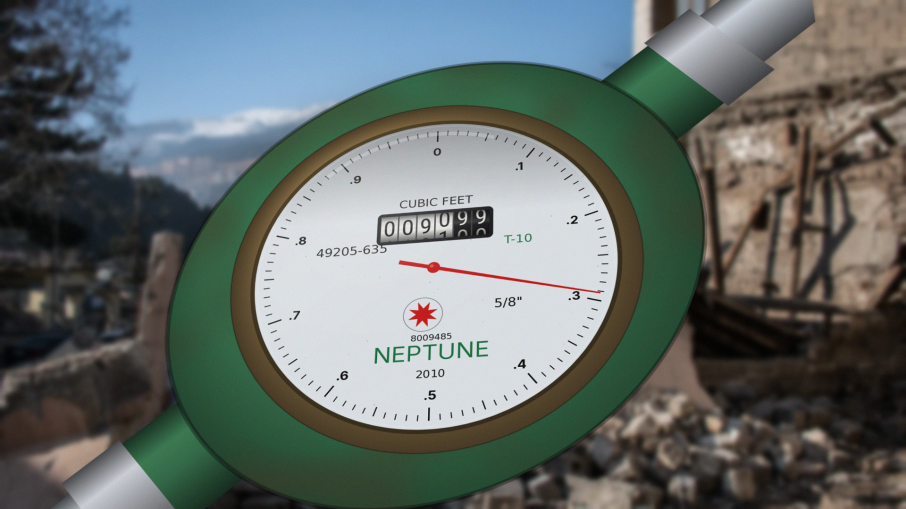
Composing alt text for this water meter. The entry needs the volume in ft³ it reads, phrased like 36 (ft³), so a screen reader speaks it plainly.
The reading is 9099.29 (ft³)
